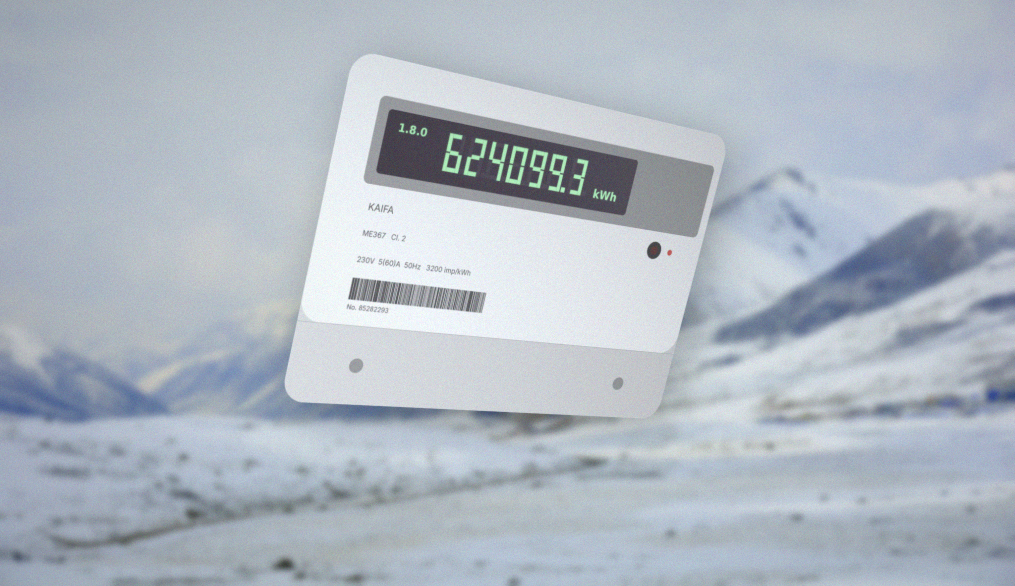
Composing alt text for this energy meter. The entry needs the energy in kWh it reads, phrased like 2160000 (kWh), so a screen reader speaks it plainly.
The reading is 624099.3 (kWh)
